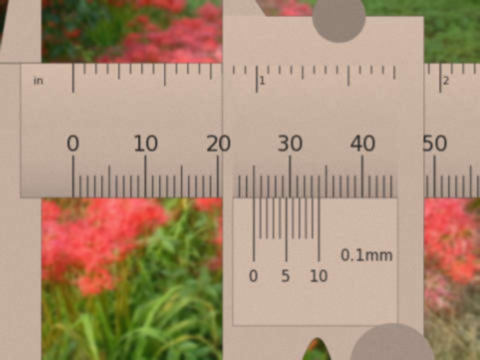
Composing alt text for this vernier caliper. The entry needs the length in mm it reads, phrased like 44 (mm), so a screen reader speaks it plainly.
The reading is 25.0 (mm)
